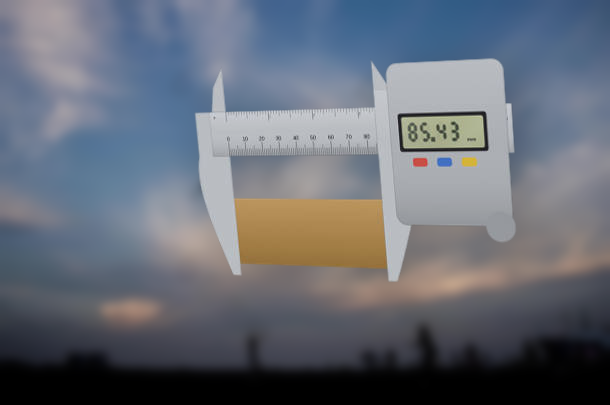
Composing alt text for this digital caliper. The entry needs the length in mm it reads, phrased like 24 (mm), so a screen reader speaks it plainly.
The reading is 85.43 (mm)
